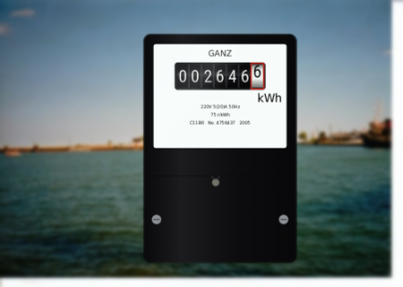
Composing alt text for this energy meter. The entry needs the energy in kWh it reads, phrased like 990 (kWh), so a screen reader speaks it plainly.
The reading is 2646.6 (kWh)
